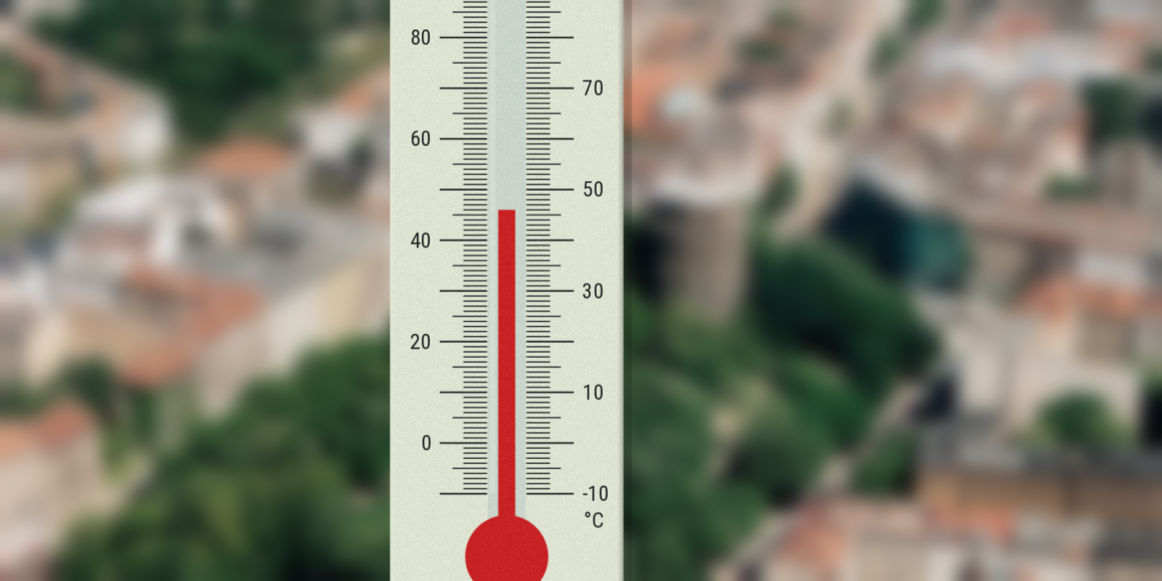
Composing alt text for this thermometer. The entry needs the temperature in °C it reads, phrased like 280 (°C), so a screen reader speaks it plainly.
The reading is 46 (°C)
